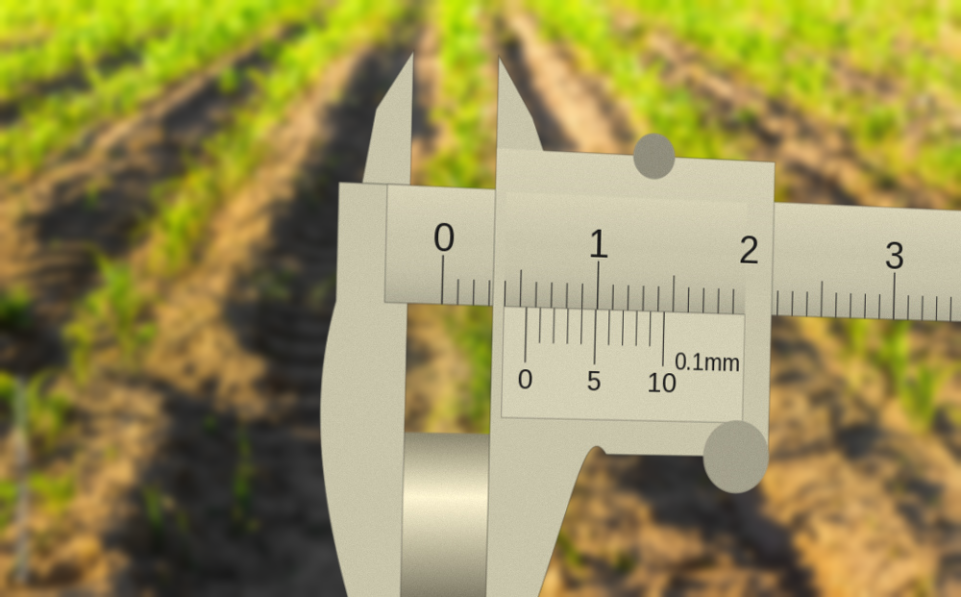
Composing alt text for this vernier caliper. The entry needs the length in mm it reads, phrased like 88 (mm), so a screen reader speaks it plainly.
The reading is 5.4 (mm)
